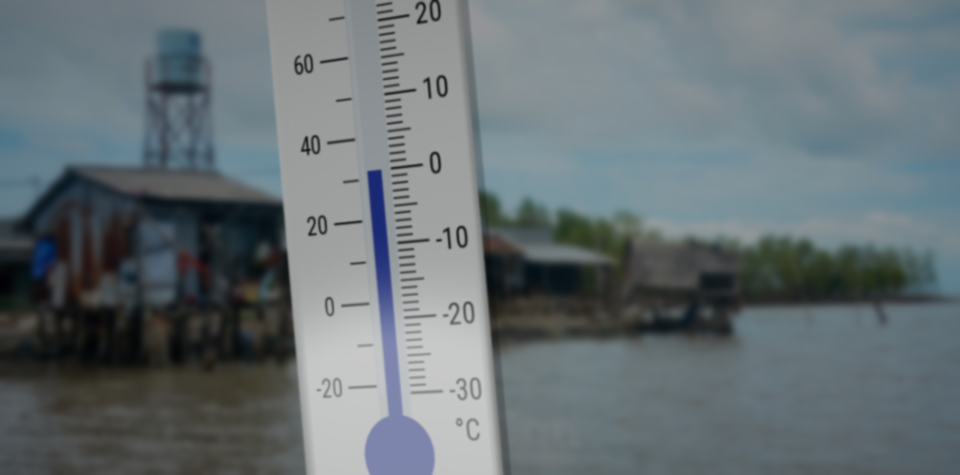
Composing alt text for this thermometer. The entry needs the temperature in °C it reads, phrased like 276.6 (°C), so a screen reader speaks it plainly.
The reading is 0 (°C)
